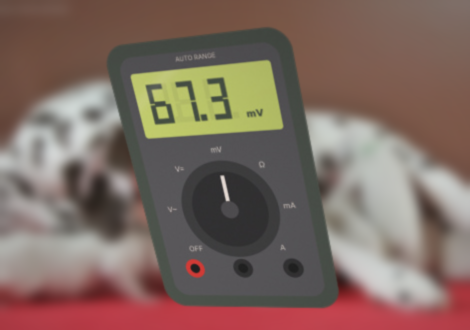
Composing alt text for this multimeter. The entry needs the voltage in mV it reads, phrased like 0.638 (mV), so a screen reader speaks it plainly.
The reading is 67.3 (mV)
